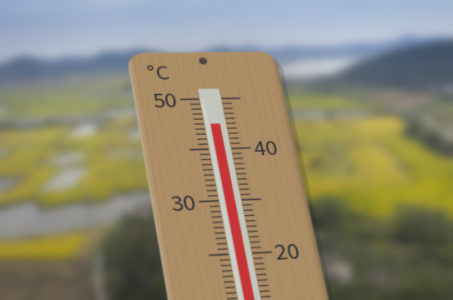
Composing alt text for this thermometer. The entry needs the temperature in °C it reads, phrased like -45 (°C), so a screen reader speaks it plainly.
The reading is 45 (°C)
